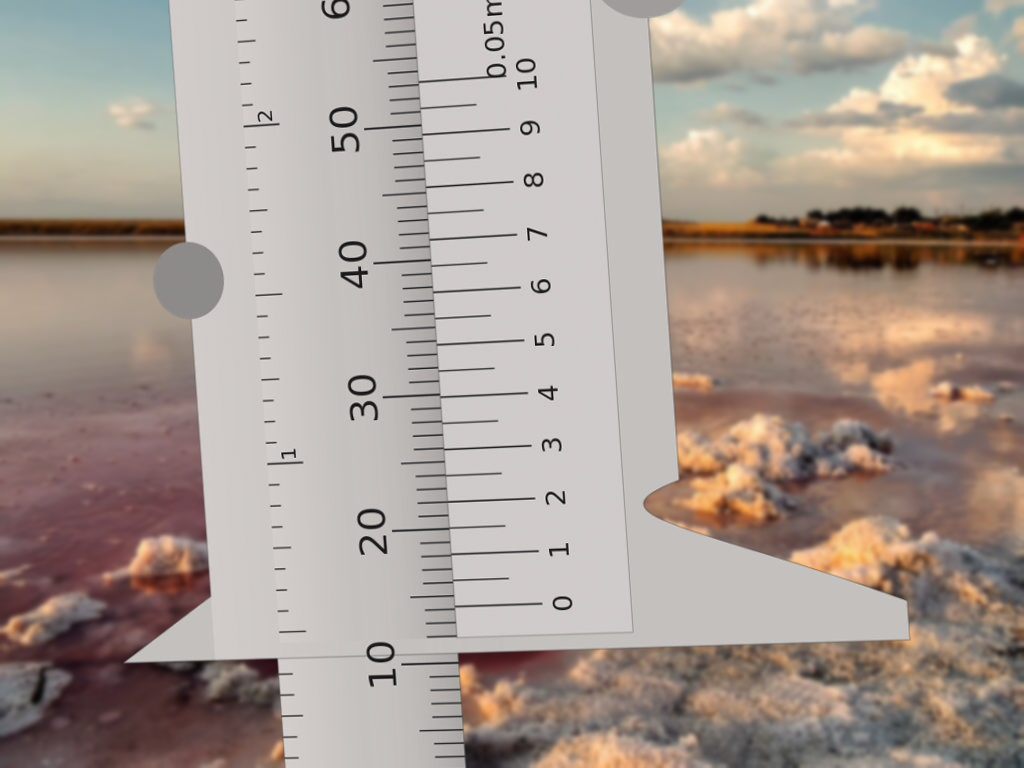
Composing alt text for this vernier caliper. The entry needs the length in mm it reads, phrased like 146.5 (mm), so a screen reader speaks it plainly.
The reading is 14.2 (mm)
